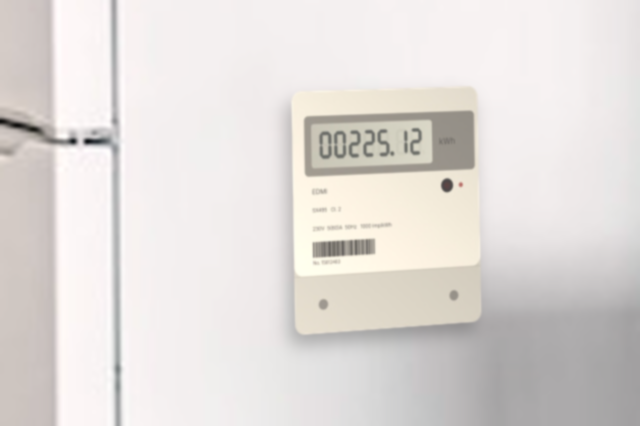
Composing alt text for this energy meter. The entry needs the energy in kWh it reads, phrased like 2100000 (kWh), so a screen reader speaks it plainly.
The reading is 225.12 (kWh)
